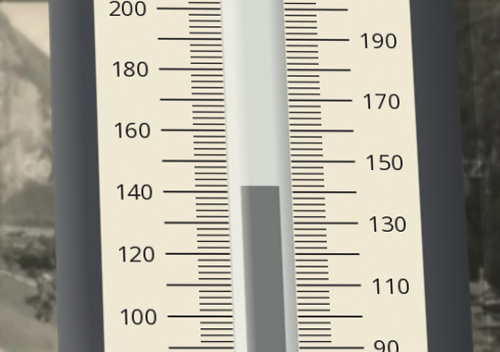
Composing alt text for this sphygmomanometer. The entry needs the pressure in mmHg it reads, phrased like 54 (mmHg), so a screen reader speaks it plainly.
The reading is 142 (mmHg)
